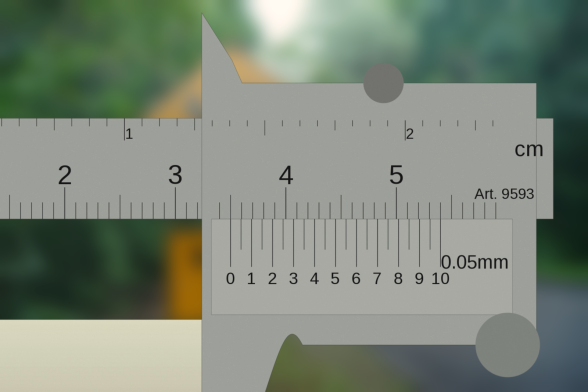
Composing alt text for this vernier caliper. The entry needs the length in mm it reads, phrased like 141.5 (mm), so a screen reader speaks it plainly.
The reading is 35.0 (mm)
